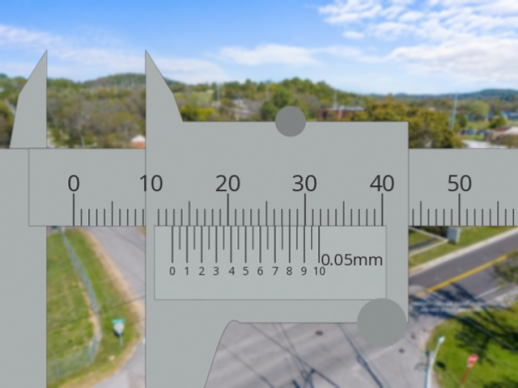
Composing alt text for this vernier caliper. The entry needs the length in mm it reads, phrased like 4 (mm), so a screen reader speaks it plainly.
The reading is 12.8 (mm)
